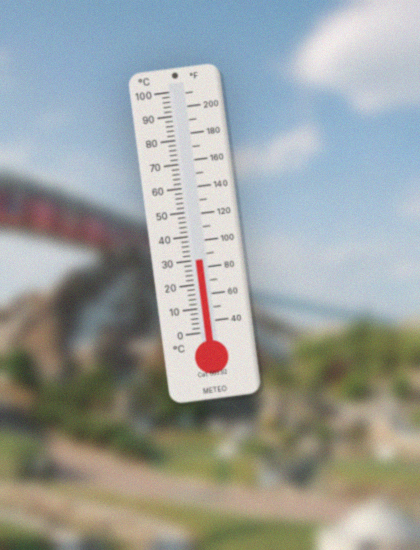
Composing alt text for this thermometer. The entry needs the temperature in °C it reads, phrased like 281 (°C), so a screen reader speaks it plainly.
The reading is 30 (°C)
